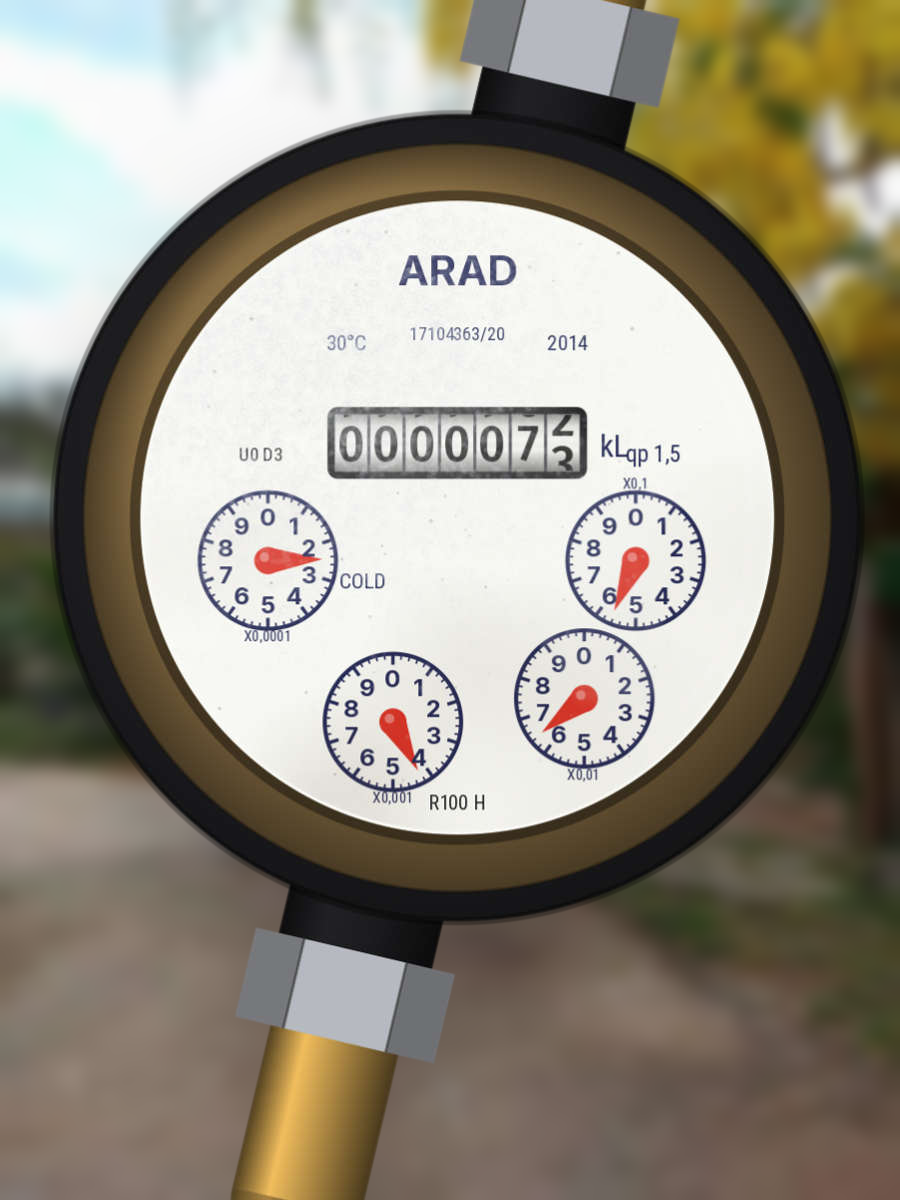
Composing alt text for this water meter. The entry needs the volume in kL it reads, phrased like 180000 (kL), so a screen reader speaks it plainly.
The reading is 72.5642 (kL)
